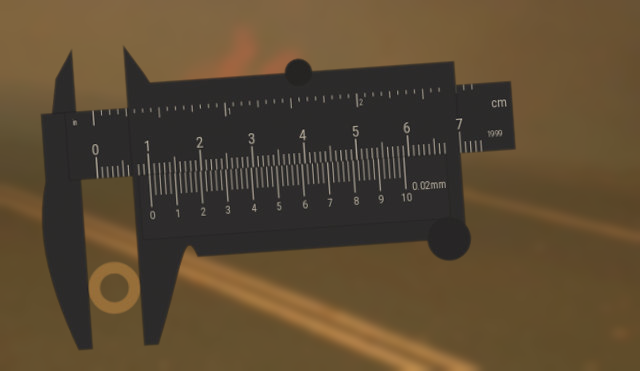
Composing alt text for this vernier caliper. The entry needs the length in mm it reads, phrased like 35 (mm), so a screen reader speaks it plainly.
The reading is 10.0 (mm)
